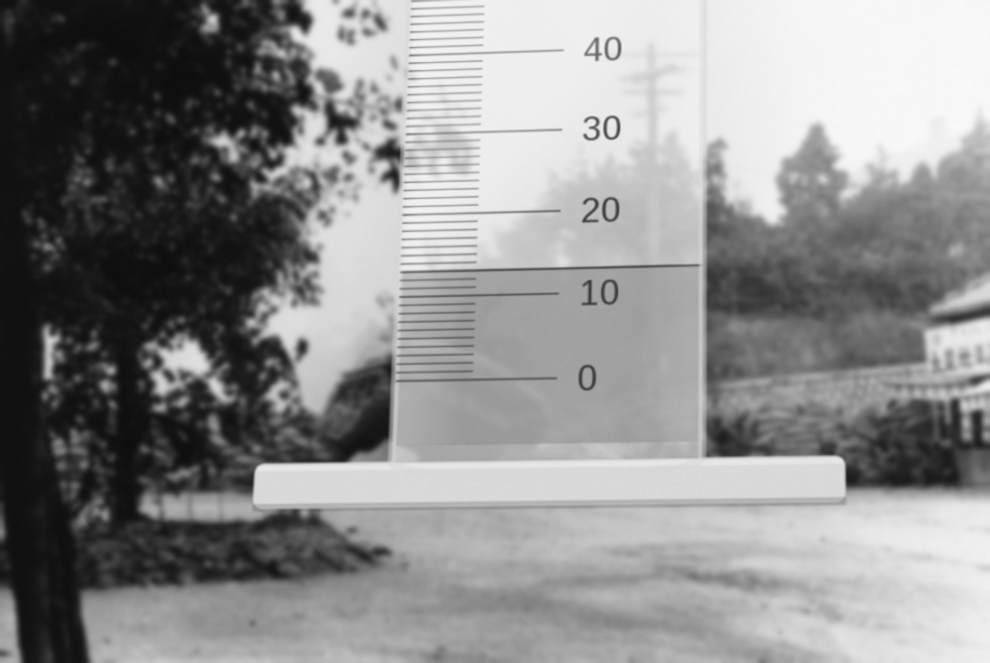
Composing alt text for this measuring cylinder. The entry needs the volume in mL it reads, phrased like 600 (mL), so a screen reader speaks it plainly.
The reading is 13 (mL)
